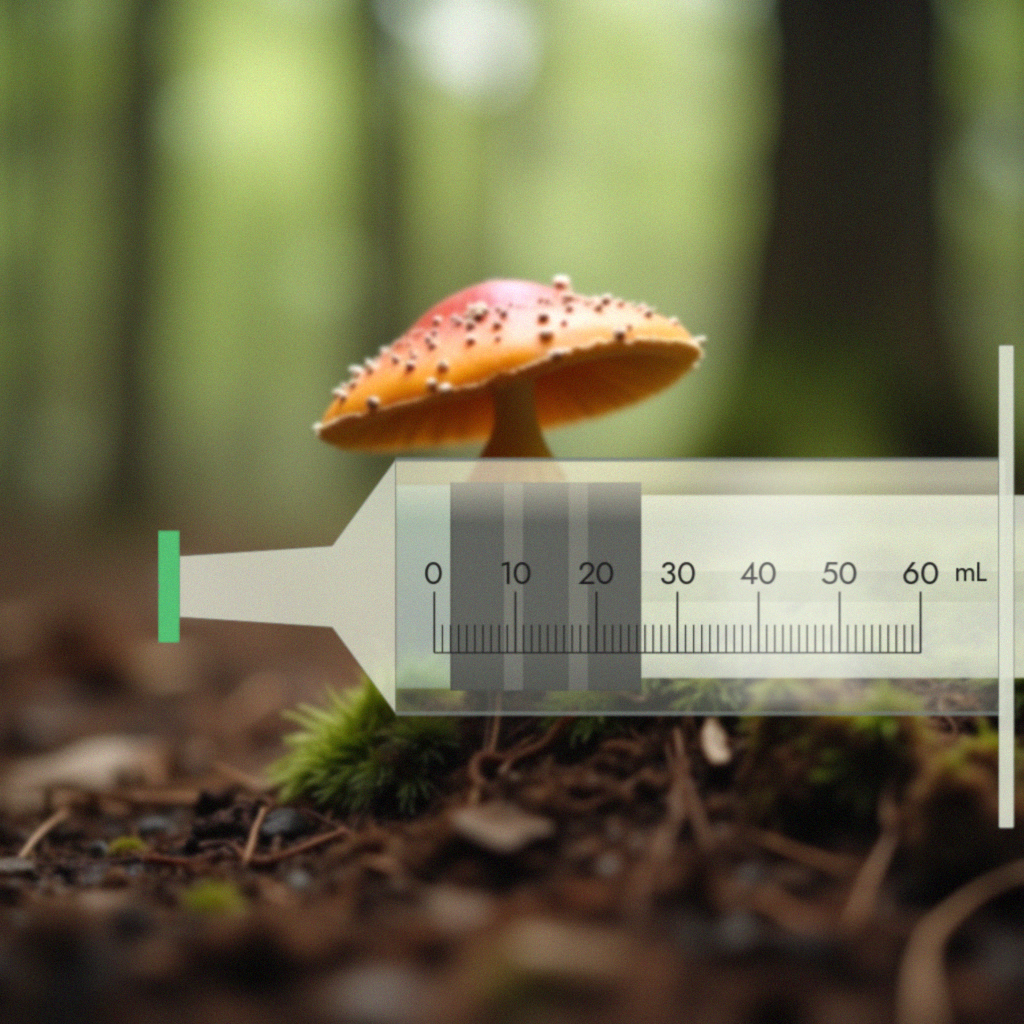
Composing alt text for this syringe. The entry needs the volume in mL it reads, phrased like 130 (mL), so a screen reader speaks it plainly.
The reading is 2 (mL)
